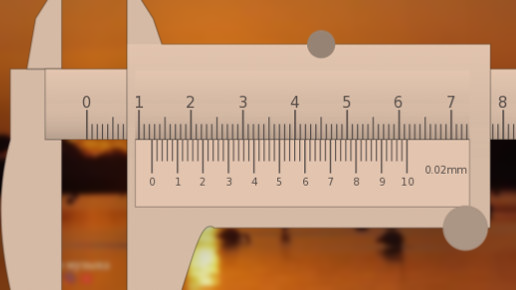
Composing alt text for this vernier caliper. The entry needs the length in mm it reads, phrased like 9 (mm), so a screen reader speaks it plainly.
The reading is 12.5 (mm)
